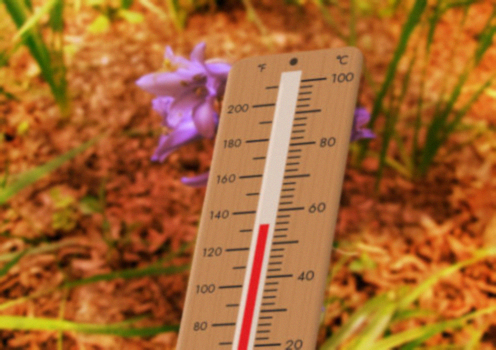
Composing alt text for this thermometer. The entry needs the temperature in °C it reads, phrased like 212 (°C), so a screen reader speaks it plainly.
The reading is 56 (°C)
